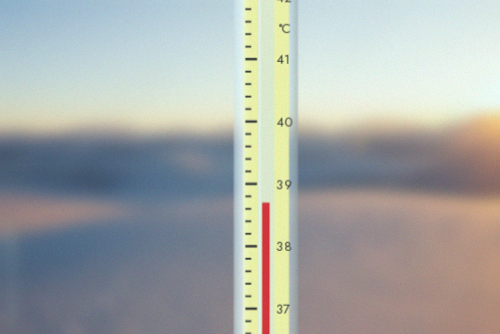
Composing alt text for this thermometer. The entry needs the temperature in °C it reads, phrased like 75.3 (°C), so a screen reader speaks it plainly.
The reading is 38.7 (°C)
